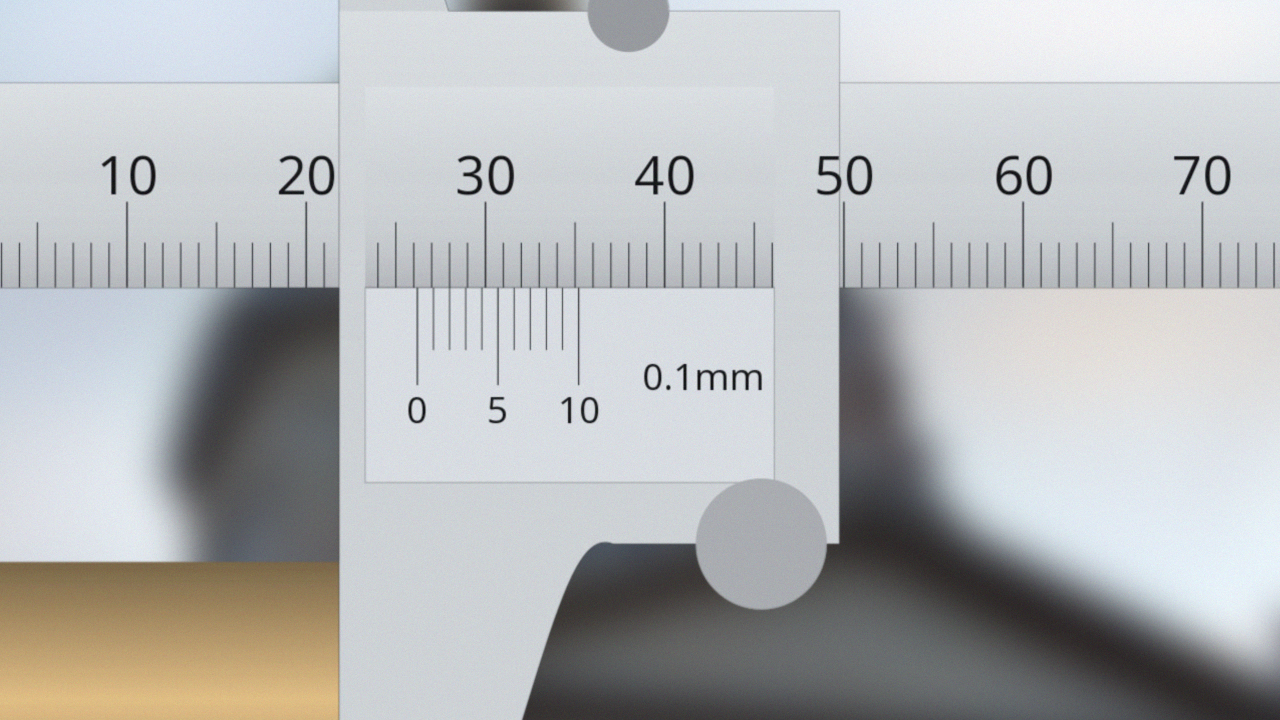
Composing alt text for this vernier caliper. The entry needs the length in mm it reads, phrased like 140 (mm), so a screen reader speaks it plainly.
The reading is 26.2 (mm)
